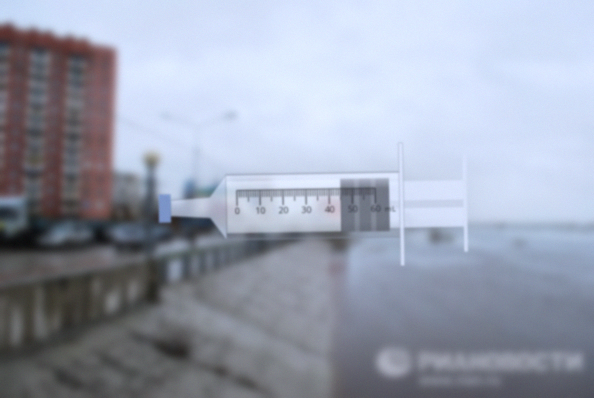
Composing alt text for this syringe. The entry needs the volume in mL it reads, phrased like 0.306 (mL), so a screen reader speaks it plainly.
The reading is 45 (mL)
